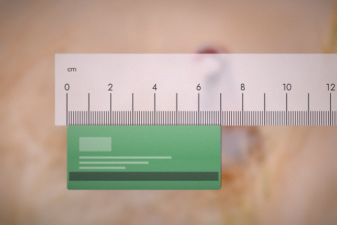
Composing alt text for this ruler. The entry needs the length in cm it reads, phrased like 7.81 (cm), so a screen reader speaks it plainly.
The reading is 7 (cm)
